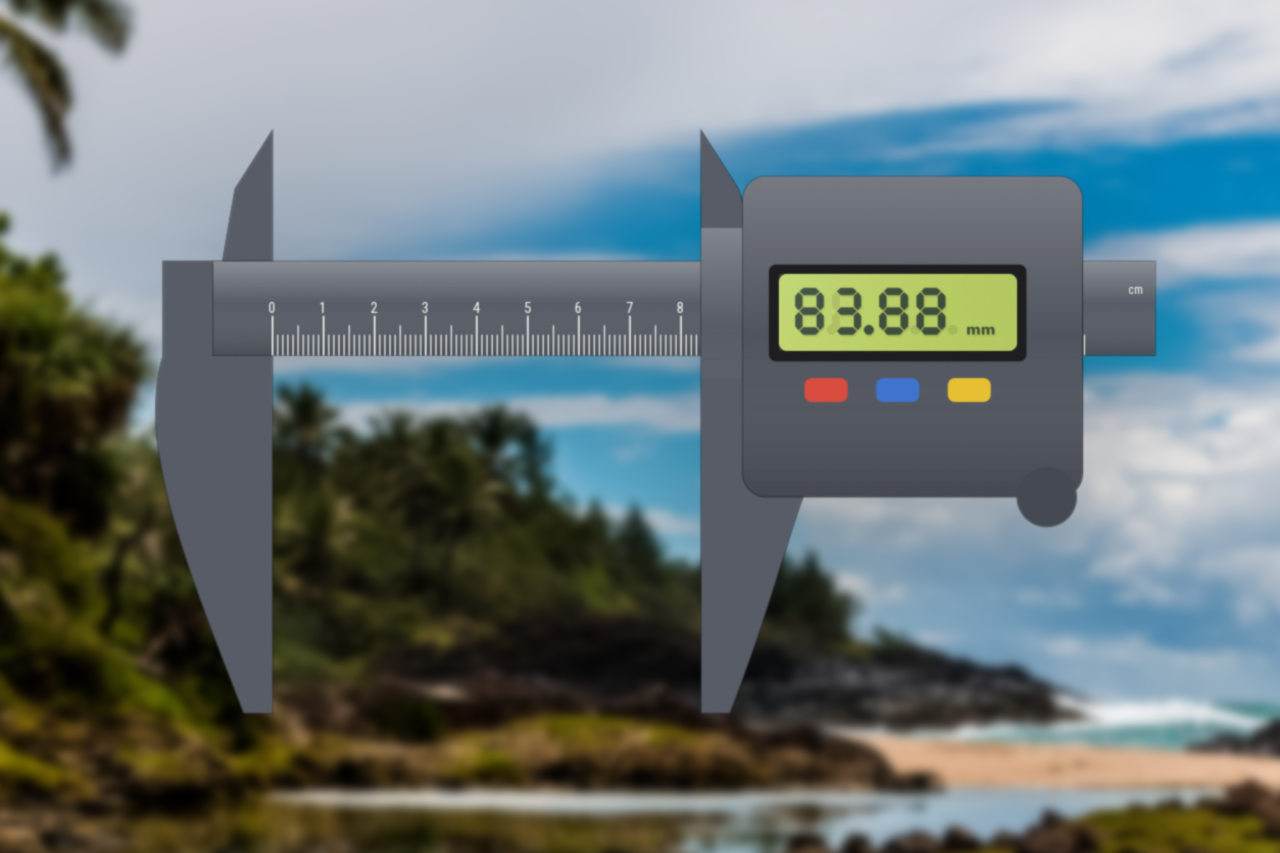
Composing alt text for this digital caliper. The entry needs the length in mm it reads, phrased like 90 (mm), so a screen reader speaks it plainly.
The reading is 83.88 (mm)
